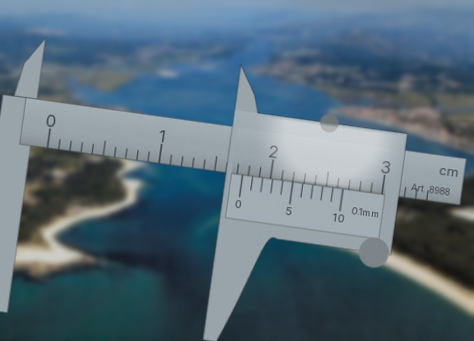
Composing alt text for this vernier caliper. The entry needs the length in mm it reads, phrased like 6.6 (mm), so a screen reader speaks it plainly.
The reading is 17.5 (mm)
